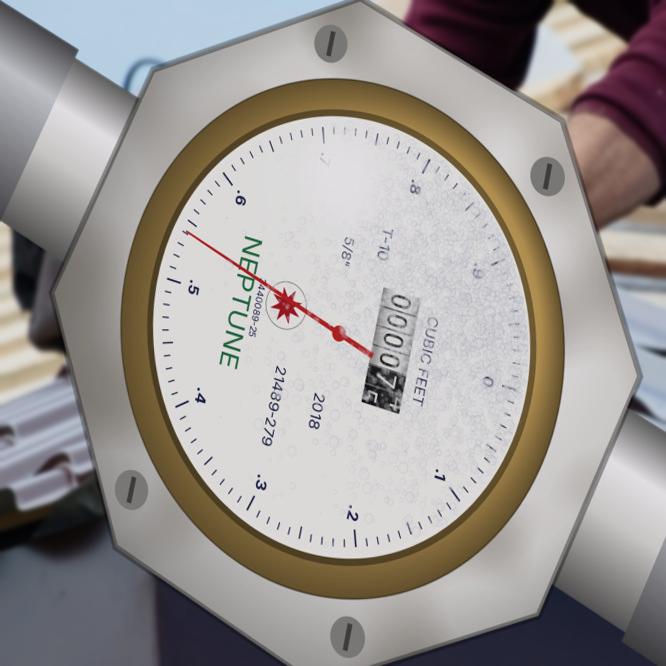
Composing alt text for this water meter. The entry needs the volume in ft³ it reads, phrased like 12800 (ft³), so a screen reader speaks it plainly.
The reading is 74.54 (ft³)
